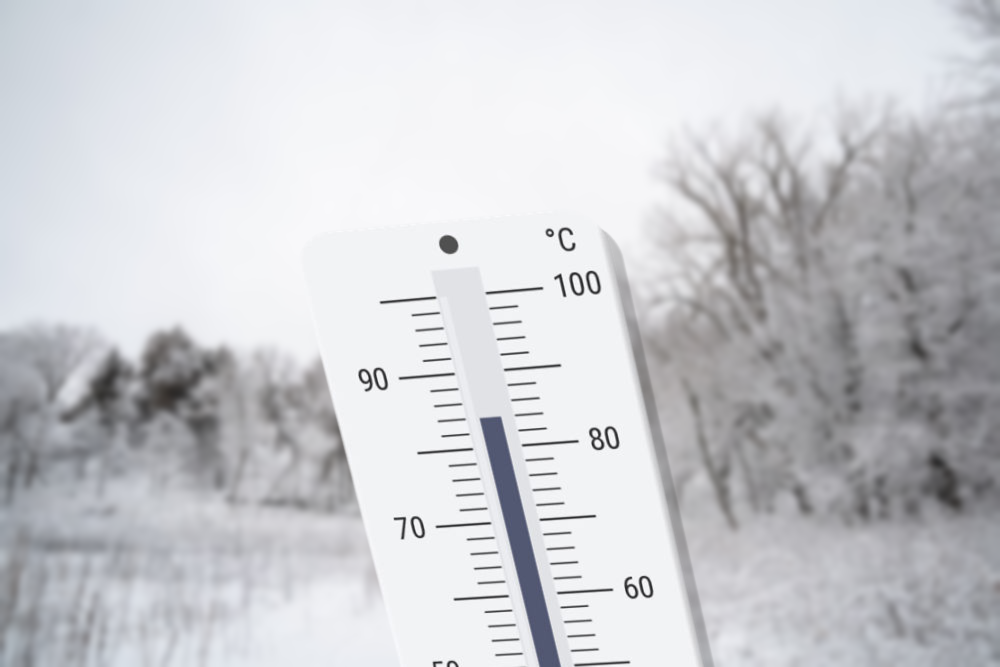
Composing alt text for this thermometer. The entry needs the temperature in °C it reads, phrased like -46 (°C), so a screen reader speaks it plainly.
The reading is 84 (°C)
